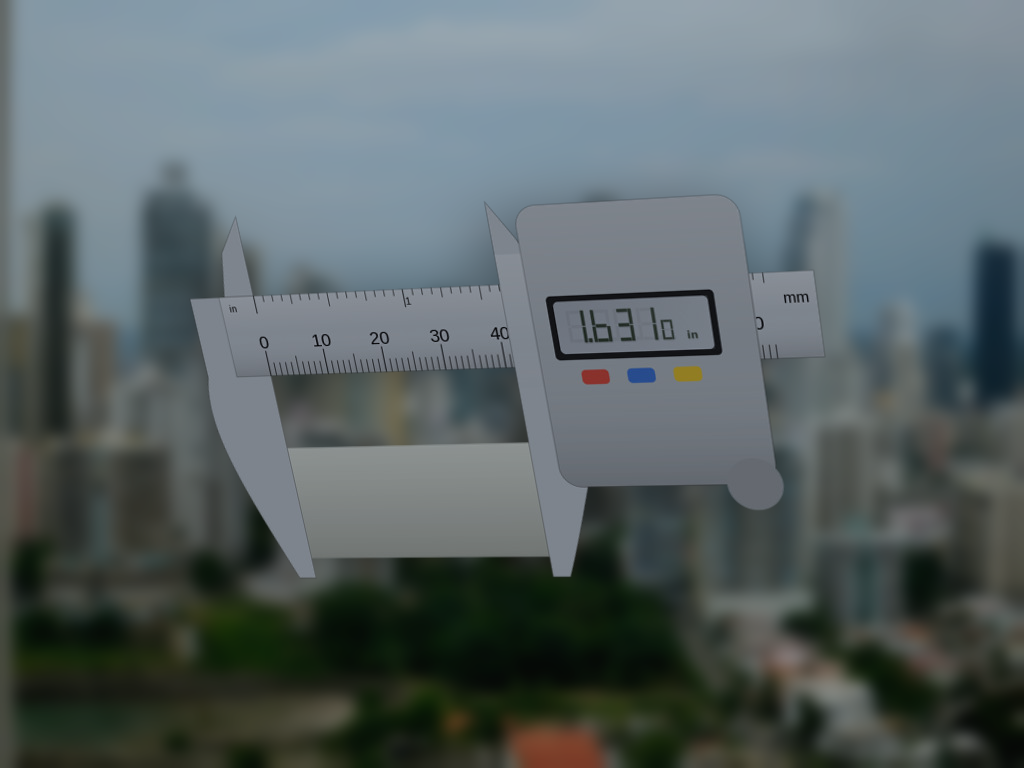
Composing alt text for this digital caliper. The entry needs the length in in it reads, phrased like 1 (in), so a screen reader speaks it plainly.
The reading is 1.6310 (in)
